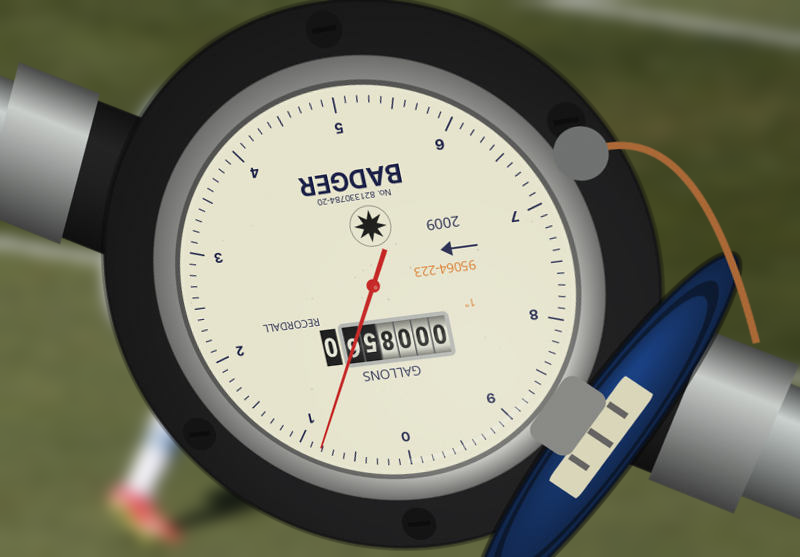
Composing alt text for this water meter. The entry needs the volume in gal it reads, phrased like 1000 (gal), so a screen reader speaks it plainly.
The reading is 8560.8 (gal)
